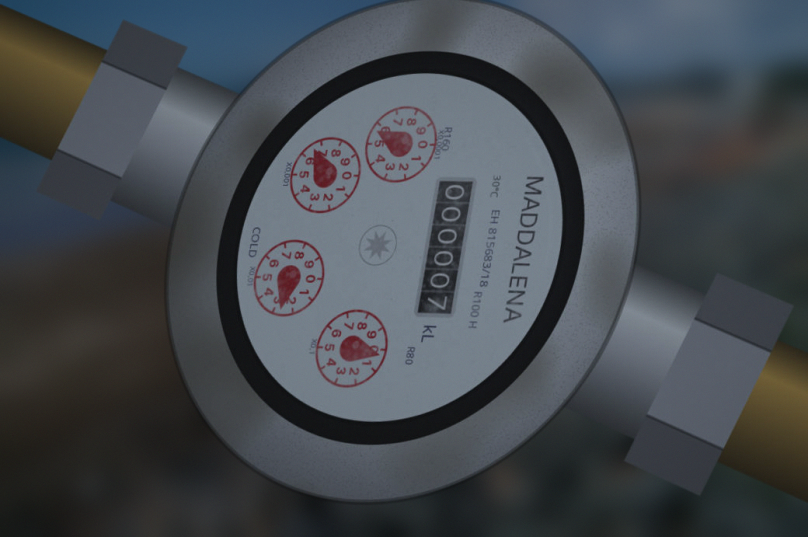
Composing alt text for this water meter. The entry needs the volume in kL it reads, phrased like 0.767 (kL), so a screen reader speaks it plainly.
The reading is 7.0265 (kL)
